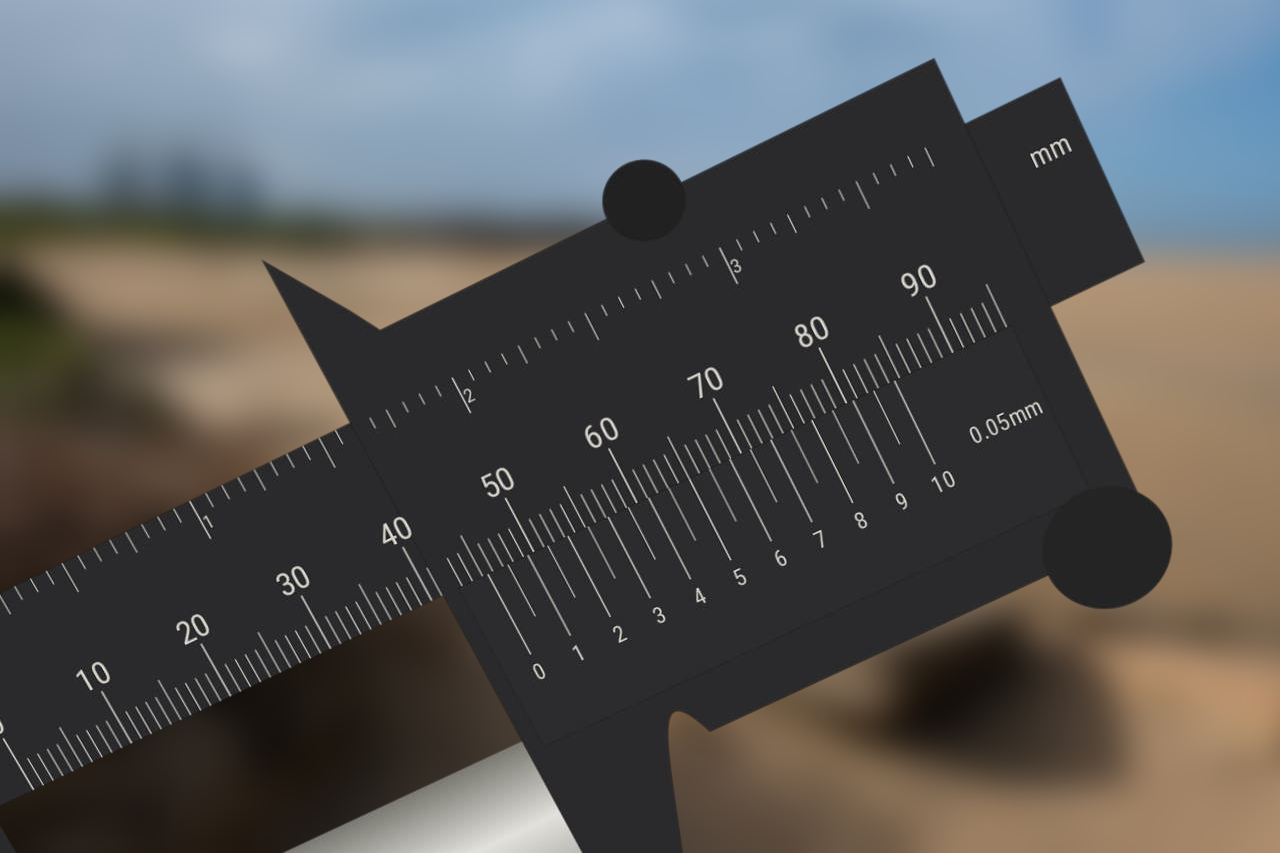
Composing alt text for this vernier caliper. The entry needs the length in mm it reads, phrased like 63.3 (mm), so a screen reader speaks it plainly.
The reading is 45.5 (mm)
